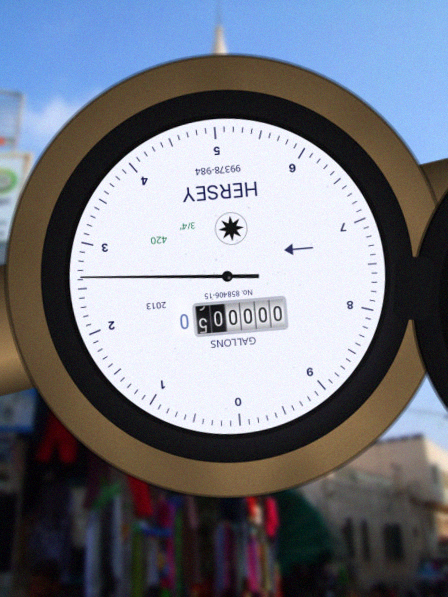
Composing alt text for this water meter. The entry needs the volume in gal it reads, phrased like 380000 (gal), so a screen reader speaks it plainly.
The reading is 52.6 (gal)
